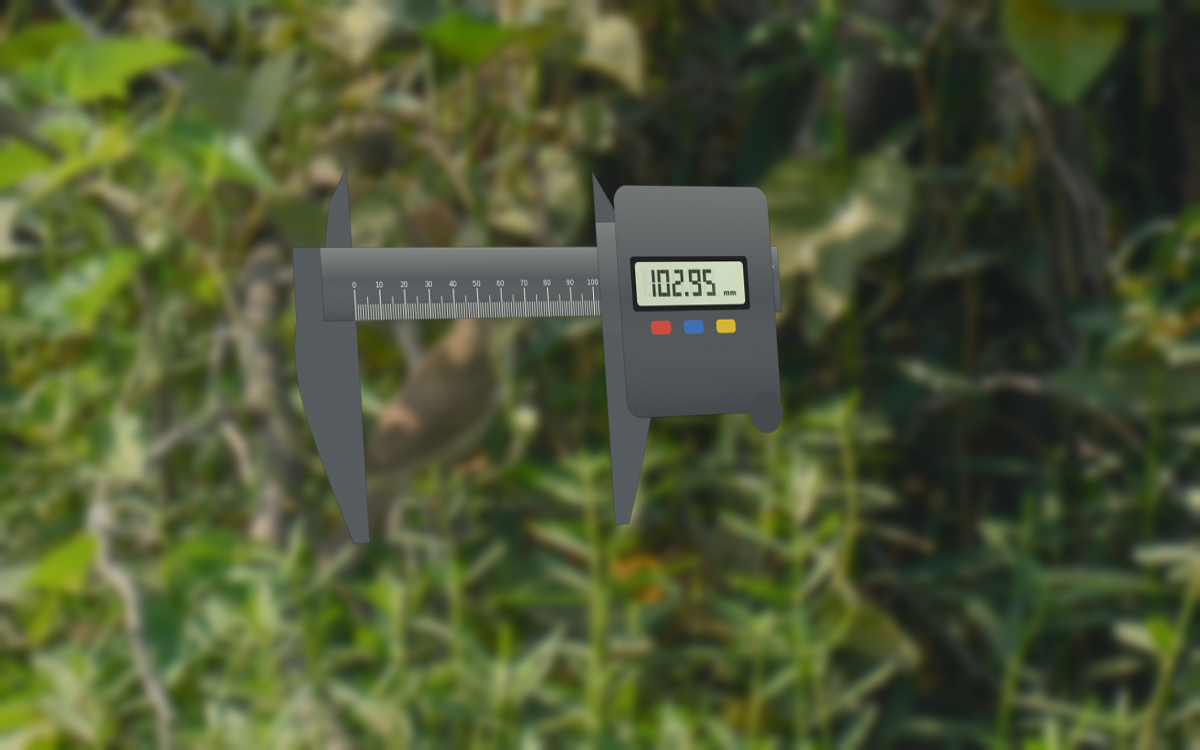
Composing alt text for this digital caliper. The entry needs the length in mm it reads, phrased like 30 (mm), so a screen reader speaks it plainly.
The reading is 102.95 (mm)
